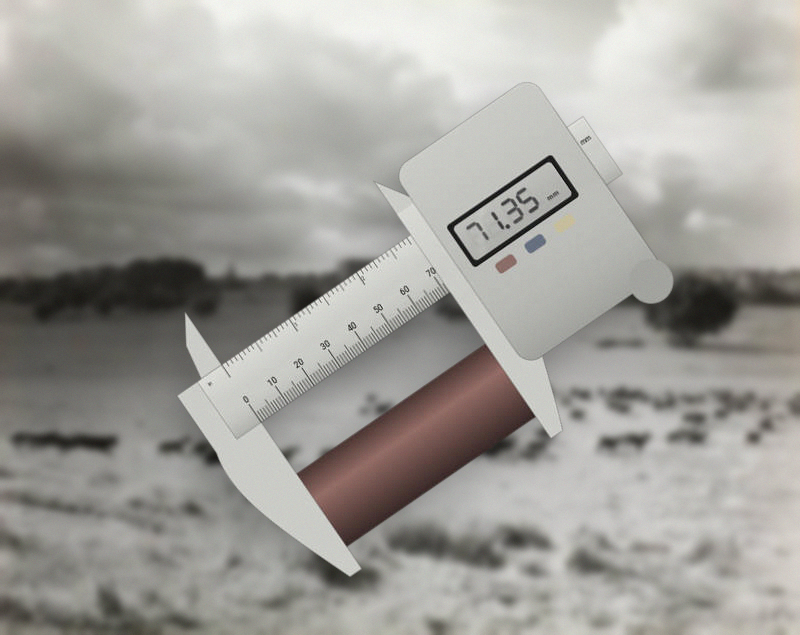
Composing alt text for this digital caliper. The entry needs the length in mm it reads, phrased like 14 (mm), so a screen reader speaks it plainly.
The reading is 71.35 (mm)
